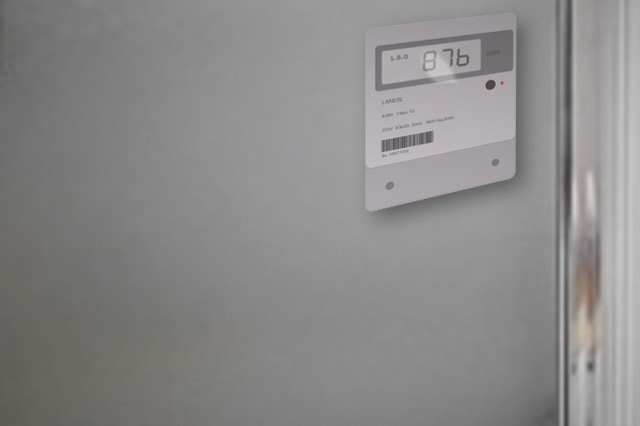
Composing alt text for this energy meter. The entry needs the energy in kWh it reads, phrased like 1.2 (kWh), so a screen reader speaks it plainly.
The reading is 876 (kWh)
